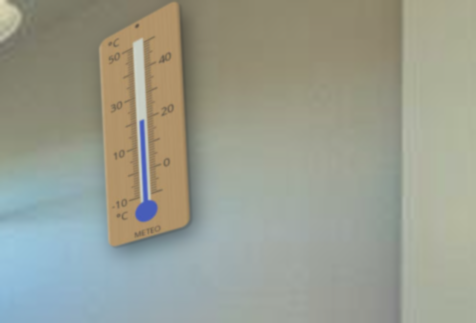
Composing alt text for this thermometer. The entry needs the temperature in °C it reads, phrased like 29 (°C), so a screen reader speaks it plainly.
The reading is 20 (°C)
